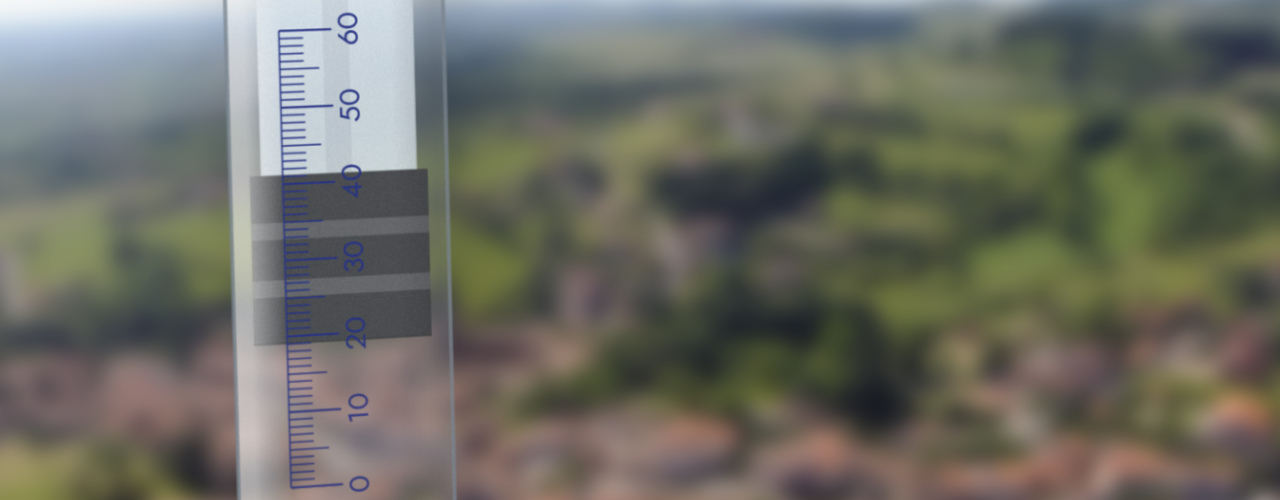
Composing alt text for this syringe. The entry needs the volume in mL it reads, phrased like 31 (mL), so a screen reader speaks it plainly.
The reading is 19 (mL)
